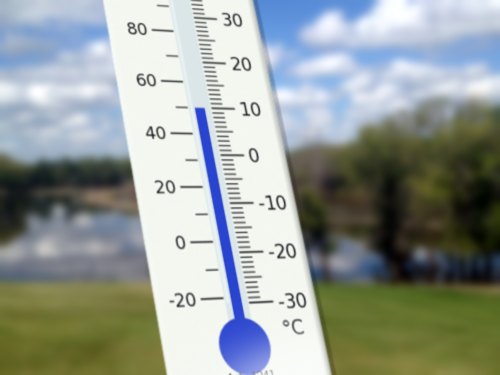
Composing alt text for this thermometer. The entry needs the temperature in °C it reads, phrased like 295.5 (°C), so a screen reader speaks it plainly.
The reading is 10 (°C)
